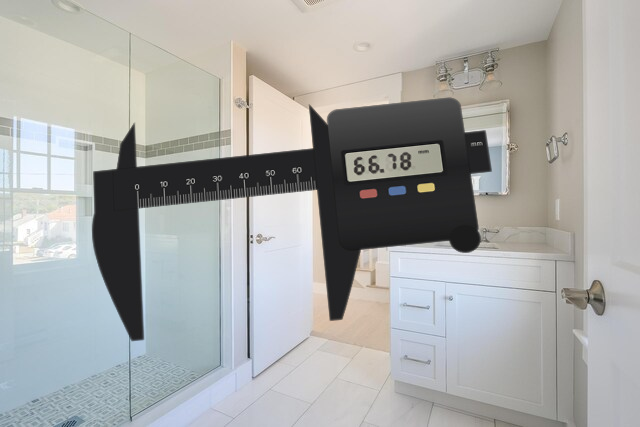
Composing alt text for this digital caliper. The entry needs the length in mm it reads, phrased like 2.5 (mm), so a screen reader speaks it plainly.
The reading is 66.78 (mm)
